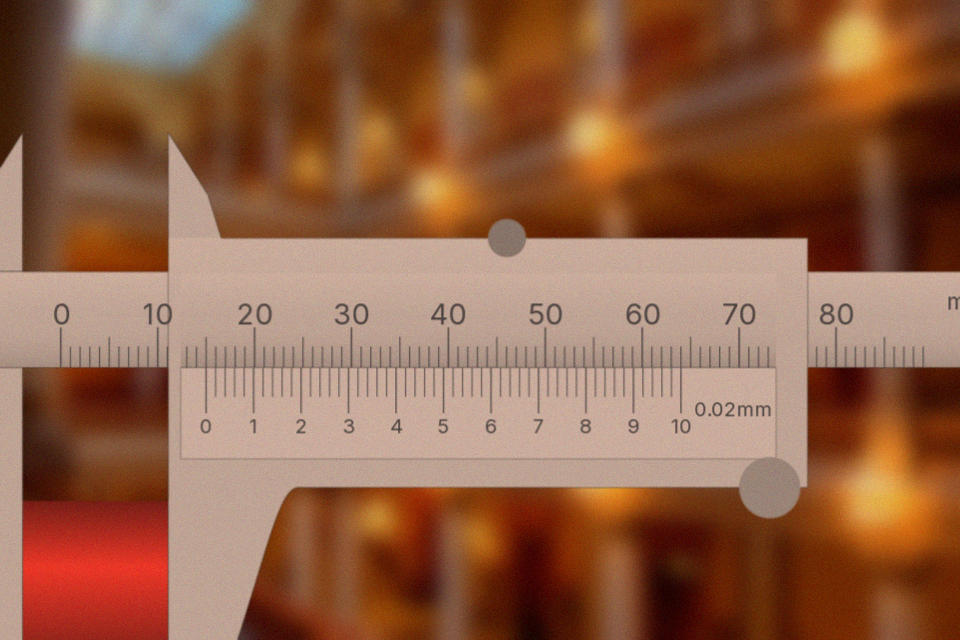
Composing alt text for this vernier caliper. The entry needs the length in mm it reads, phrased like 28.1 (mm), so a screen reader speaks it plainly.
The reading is 15.0 (mm)
